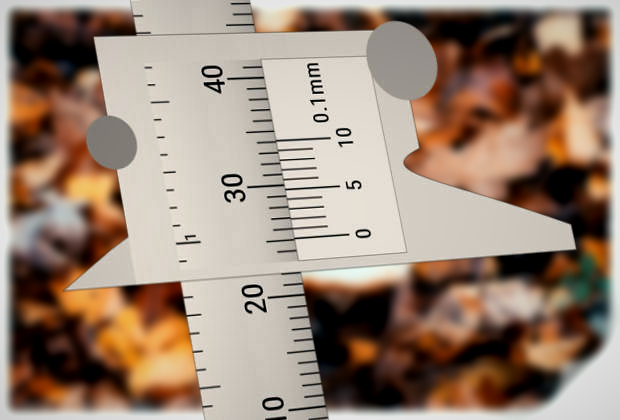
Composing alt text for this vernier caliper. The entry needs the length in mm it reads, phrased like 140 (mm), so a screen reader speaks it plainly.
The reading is 25.1 (mm)
